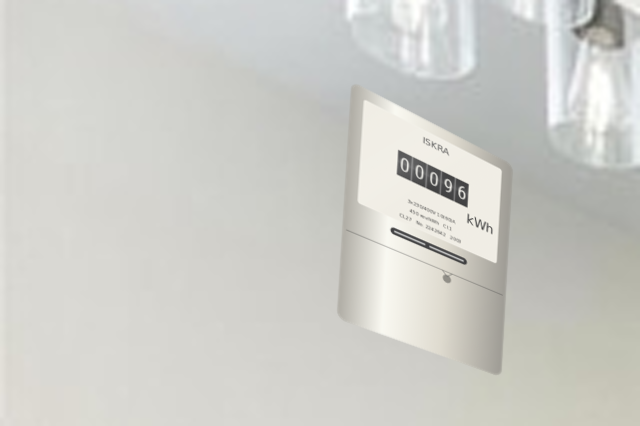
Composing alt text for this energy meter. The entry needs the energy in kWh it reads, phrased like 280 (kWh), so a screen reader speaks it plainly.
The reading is 96 (kWh)
